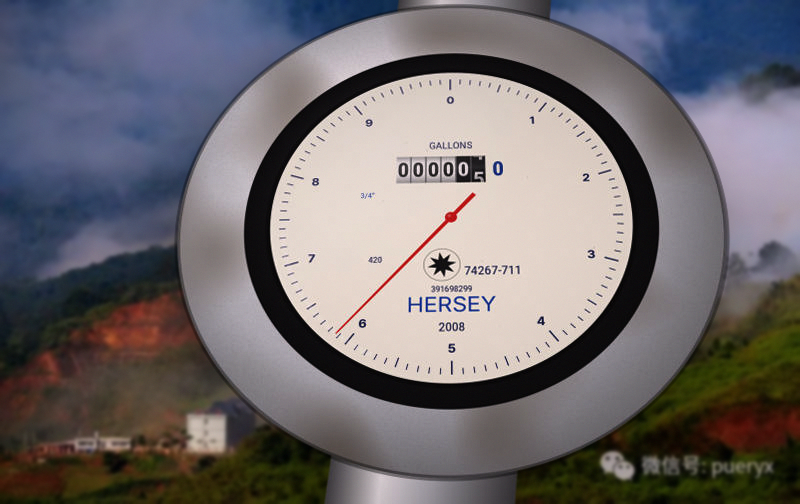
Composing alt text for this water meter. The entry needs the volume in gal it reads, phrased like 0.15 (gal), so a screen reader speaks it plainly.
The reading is 46.1 (gal)
